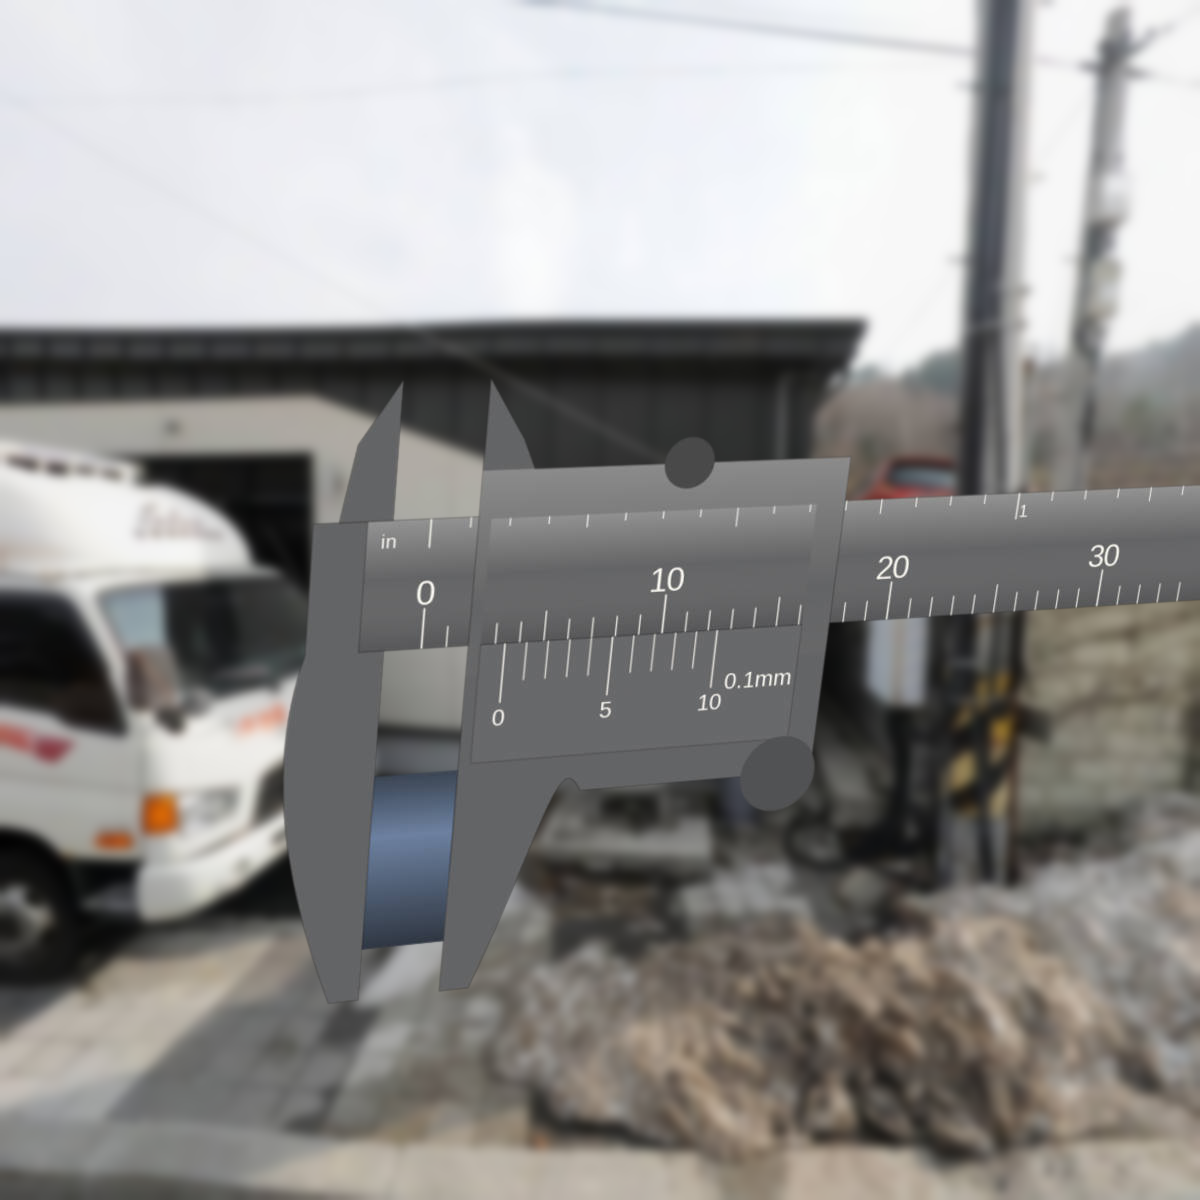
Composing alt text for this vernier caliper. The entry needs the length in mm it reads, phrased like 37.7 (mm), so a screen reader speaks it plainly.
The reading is 3.4 (mm)
